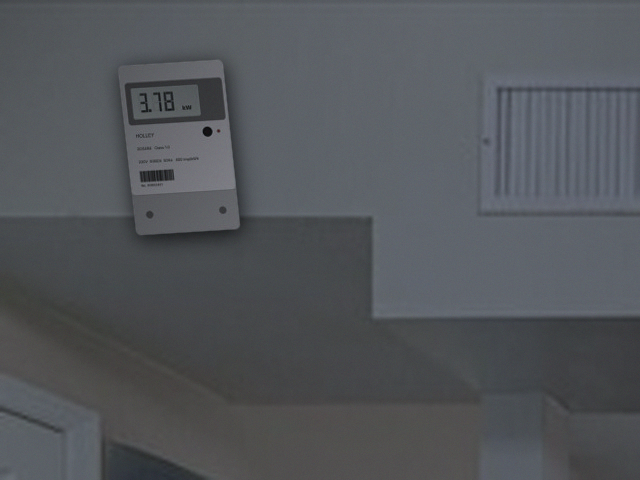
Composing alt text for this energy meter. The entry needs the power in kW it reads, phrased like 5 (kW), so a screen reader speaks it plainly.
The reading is 3.78 (kW)
